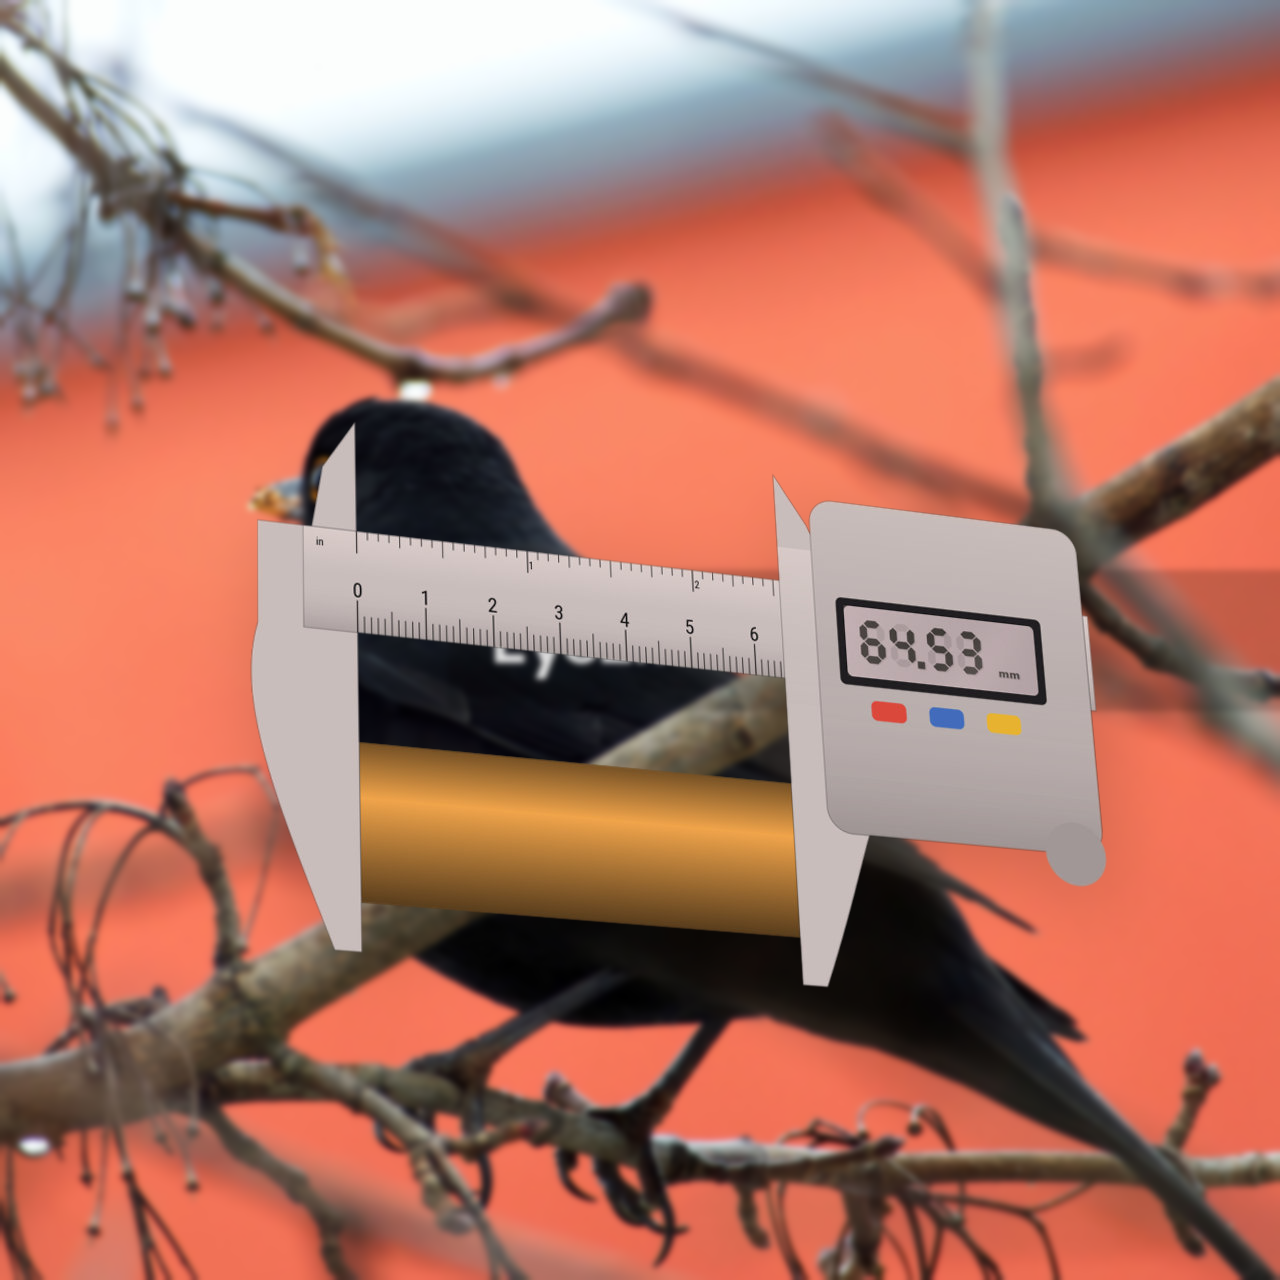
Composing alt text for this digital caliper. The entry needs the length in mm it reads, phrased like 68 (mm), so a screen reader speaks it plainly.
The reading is 64.53 (mm)
